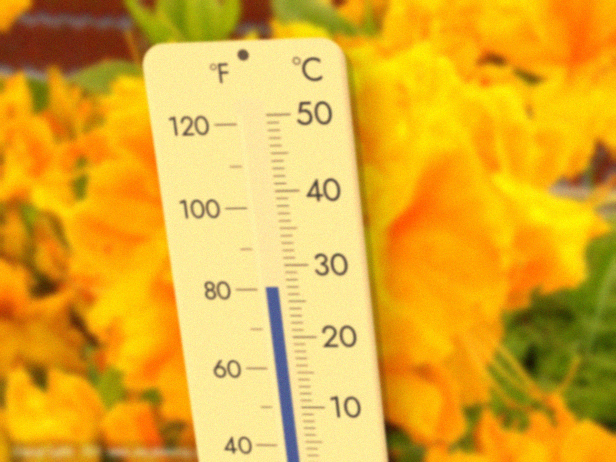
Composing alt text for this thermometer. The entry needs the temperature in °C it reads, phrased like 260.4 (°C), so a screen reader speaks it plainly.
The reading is 27 (°C)
